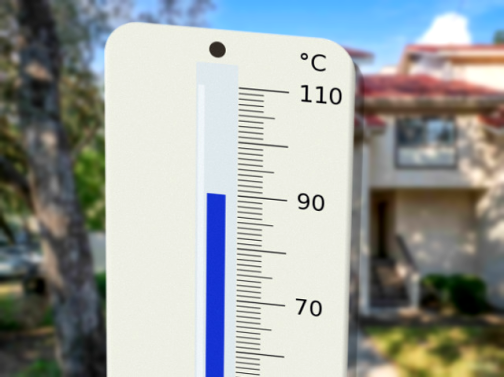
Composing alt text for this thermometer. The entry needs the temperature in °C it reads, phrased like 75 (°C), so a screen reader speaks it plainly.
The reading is 90 (°C)
